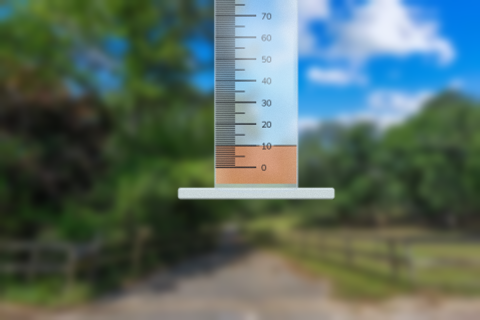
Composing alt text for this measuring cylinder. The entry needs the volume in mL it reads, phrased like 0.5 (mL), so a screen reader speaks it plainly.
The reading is 10 (mL)
